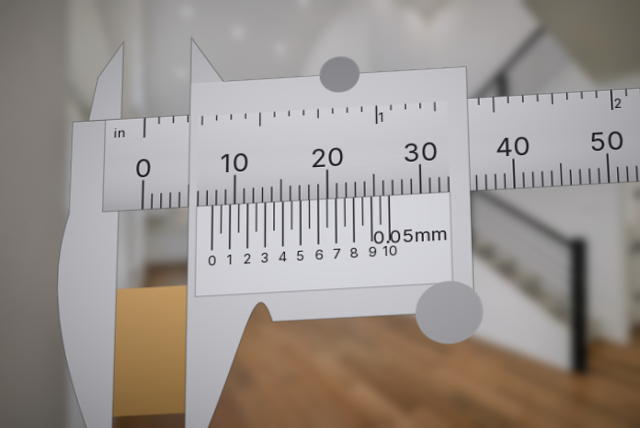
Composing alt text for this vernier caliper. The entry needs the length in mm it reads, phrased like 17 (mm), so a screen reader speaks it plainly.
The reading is 7.6 (mm)
